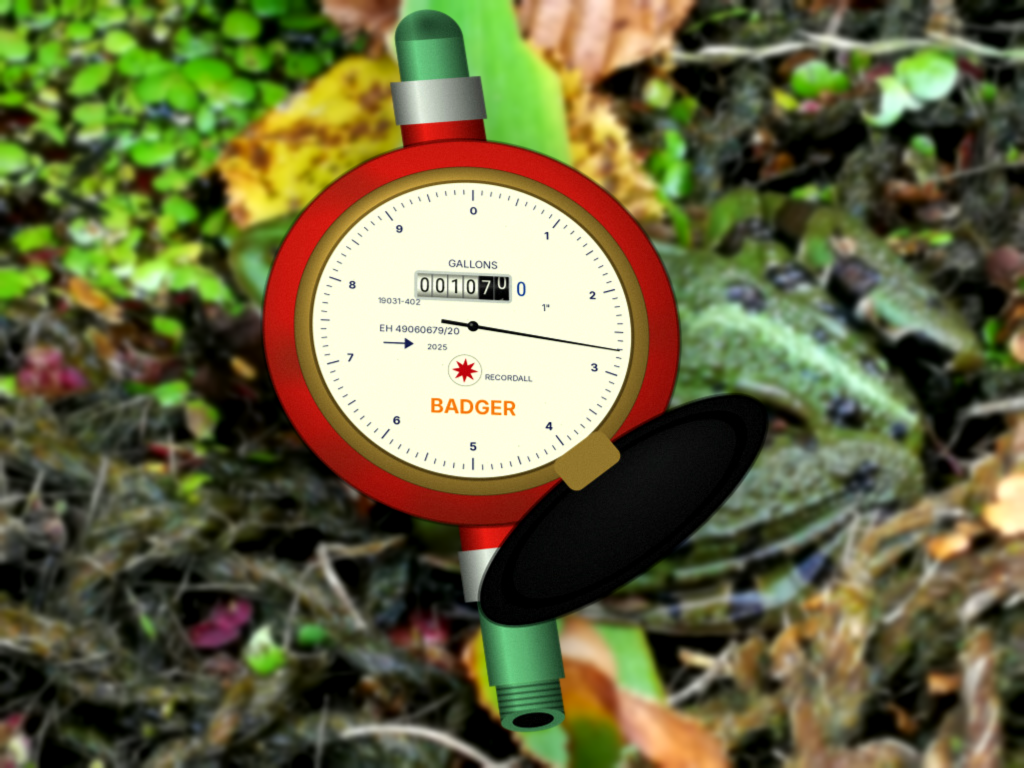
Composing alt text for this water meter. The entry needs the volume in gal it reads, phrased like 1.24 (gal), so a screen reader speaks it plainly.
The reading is 10702.7 (gal)
